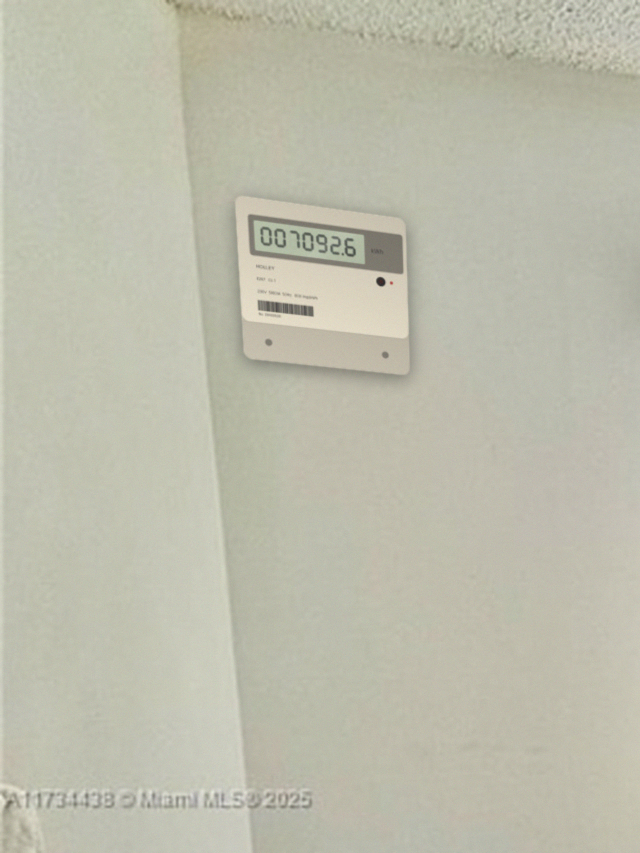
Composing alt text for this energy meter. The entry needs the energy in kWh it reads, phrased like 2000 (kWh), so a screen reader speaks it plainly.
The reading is 7092.6 (kWh)
